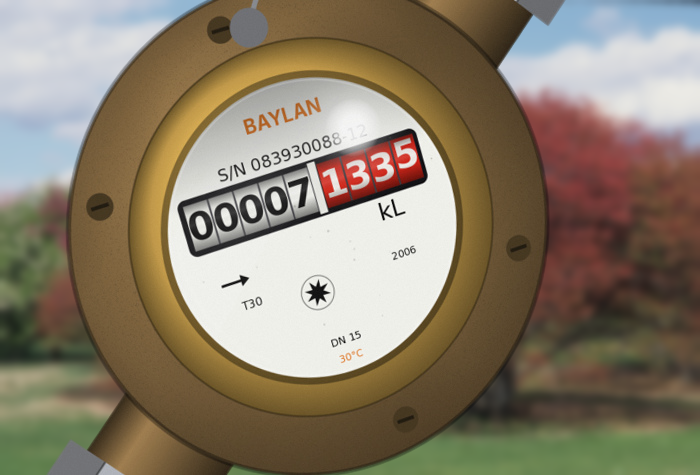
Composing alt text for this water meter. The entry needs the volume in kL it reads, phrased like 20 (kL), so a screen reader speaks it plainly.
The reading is 7.1335 (kL)
